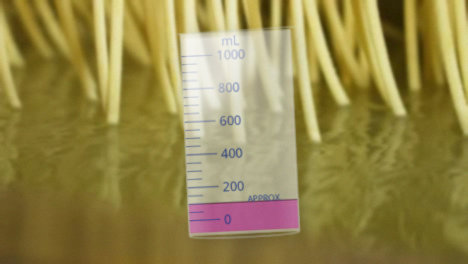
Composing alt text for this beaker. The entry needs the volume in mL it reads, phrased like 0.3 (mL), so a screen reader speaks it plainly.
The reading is 100 (mL)
